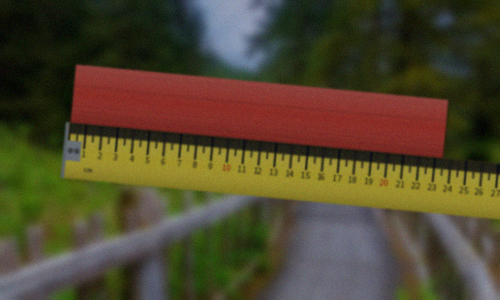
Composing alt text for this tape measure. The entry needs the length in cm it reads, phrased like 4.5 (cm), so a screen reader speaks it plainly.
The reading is 23.5 (cm)
